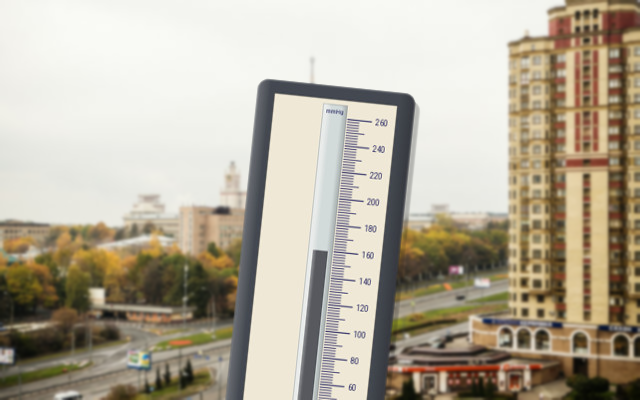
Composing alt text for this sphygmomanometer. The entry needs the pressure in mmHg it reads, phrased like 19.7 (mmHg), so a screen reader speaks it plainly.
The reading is 160 (mmHg)
